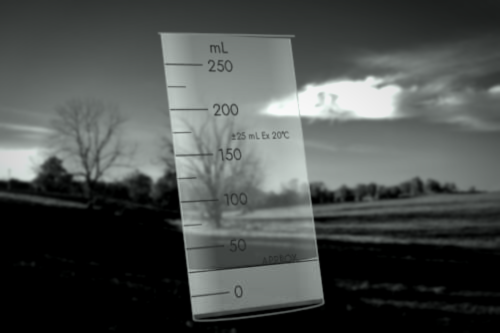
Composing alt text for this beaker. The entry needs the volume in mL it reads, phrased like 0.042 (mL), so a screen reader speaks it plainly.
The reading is 25 (mL)
